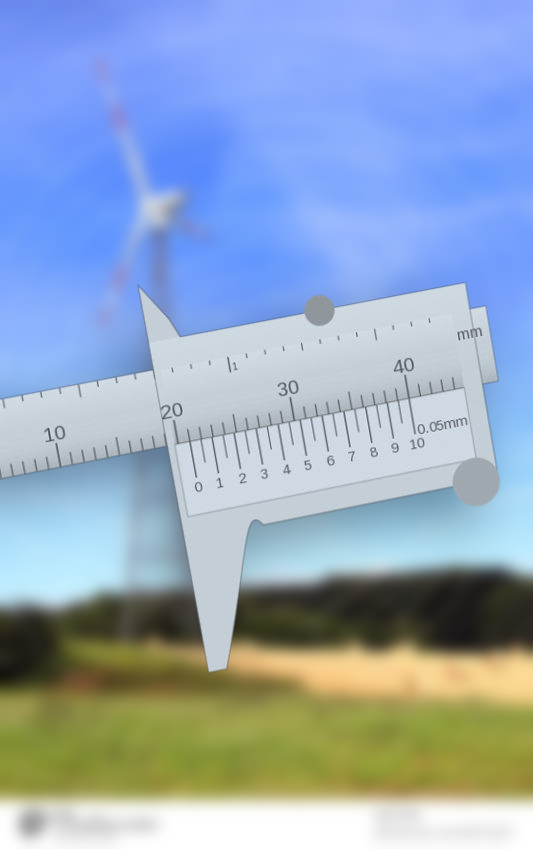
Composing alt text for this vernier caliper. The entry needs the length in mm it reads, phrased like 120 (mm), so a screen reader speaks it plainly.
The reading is 21.0 (mm)
